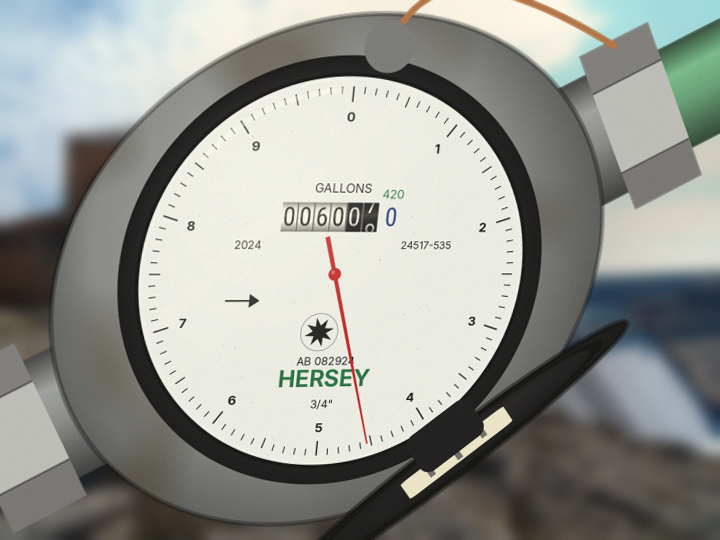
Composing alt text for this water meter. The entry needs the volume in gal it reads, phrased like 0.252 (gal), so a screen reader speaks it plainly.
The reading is 60074.5 (gal)
